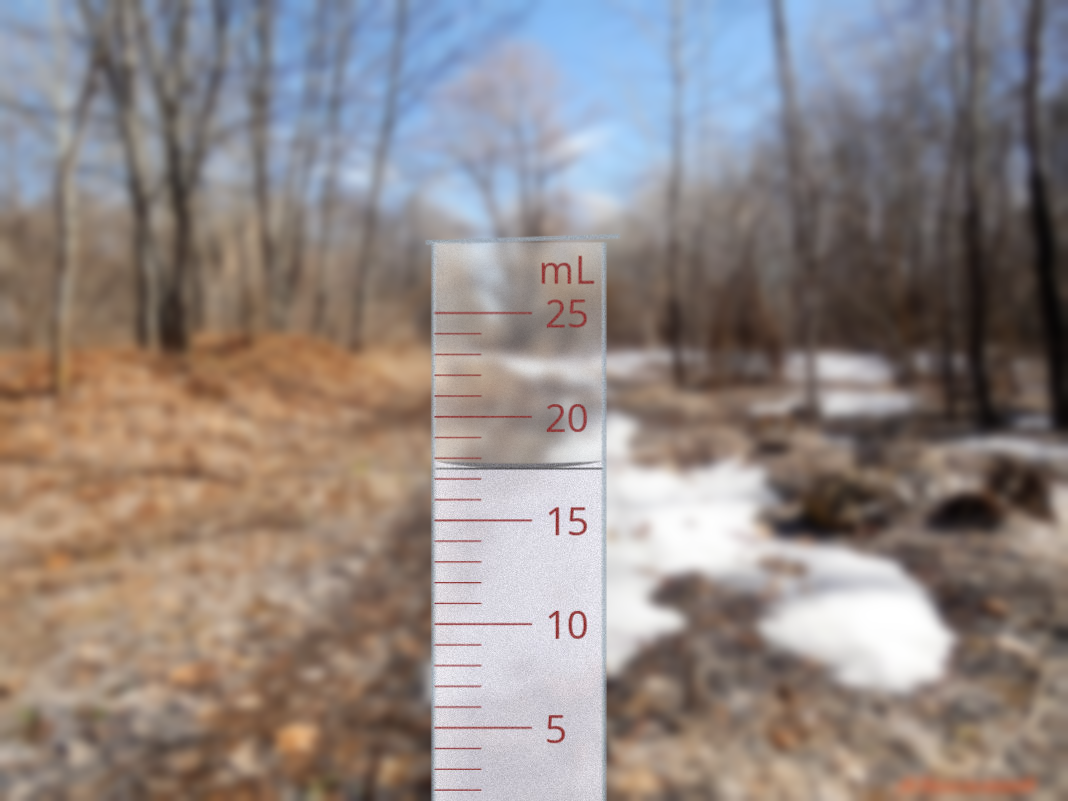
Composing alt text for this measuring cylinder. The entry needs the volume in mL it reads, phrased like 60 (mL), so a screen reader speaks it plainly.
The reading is 17.5 (mL)
